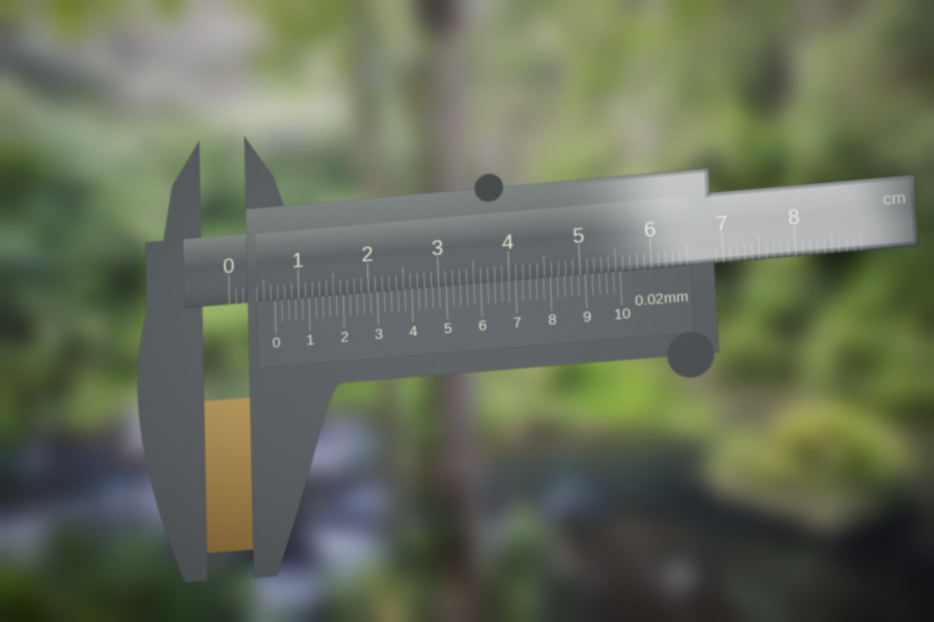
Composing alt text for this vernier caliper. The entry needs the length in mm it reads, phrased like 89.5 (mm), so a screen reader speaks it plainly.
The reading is 6.6 (mm)
